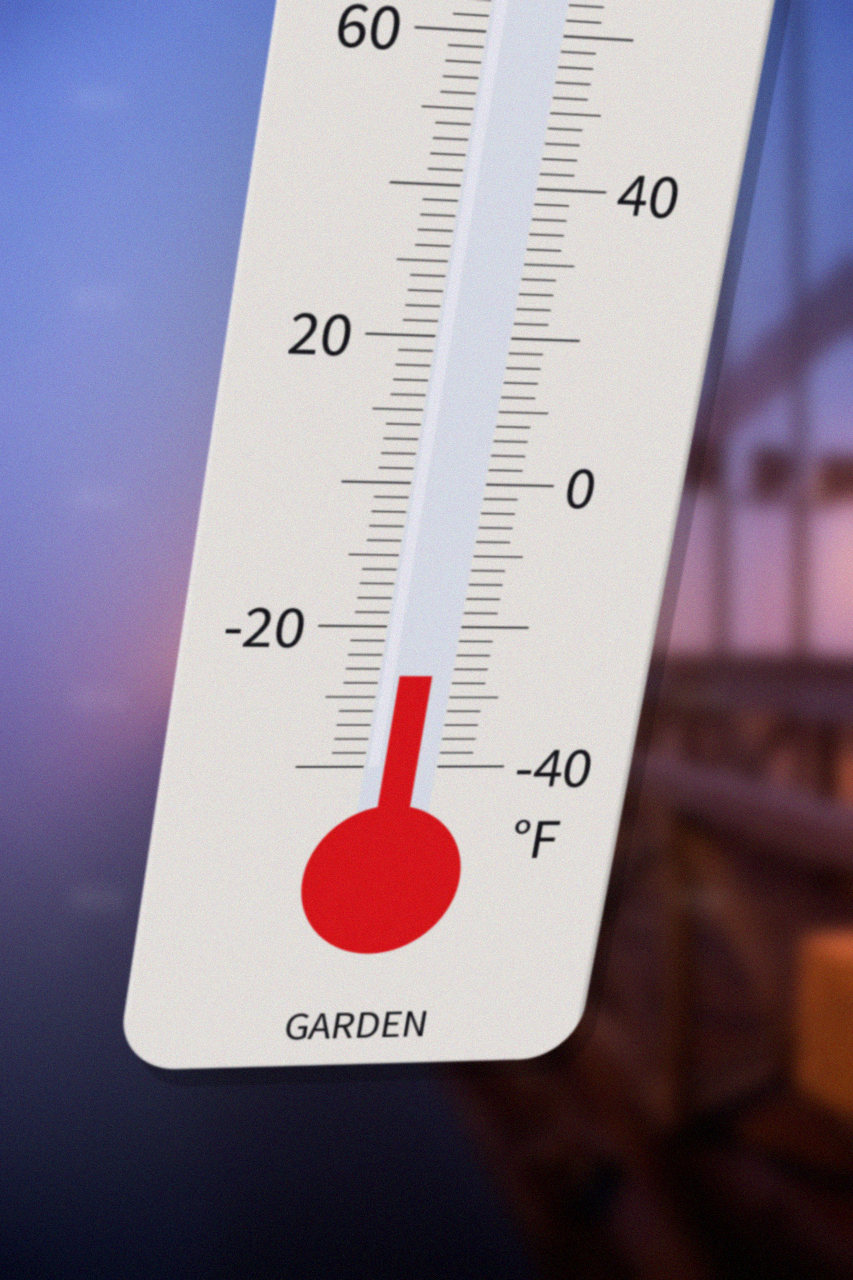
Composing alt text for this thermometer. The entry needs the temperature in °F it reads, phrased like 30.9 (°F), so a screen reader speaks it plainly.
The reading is -27 (°F)
